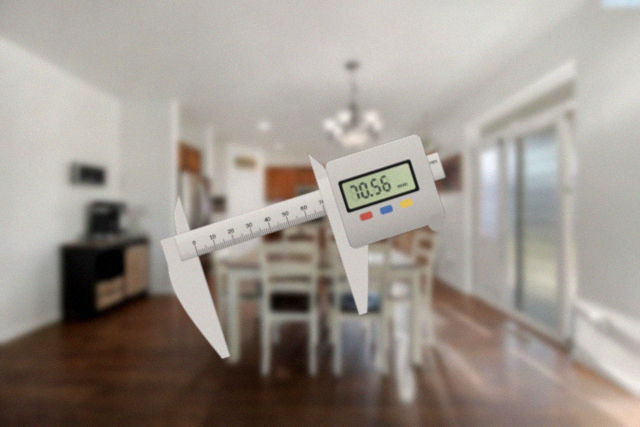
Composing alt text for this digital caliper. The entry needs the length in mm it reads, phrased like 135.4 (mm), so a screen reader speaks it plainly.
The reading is 70.56 (mm)
